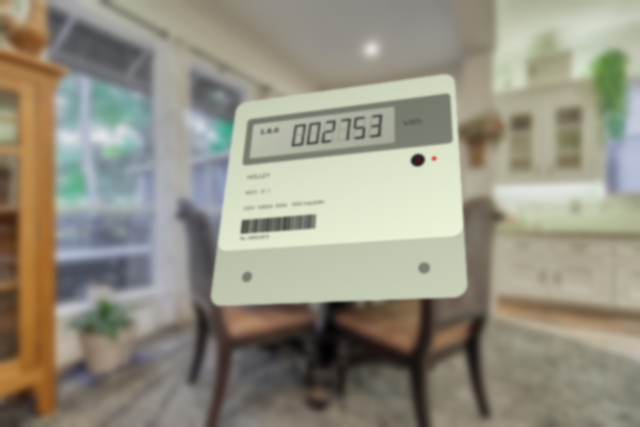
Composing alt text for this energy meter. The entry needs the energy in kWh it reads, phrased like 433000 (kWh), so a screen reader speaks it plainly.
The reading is 2753 (kWh)
